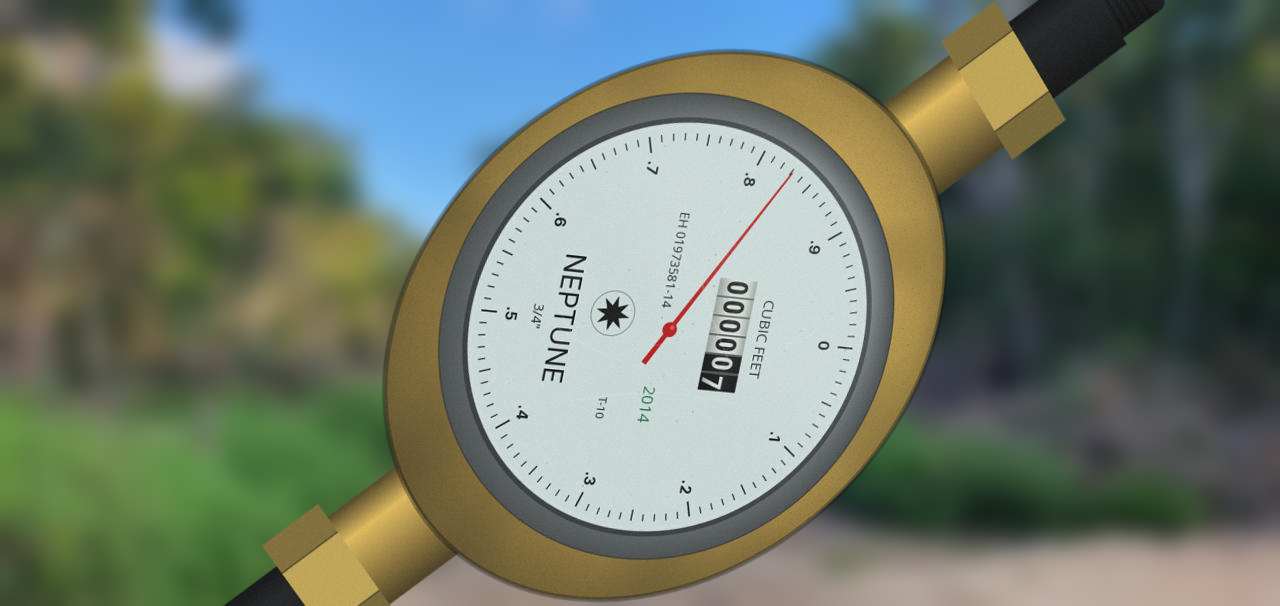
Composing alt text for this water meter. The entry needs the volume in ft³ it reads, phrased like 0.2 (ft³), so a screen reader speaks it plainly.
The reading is 6.83 (ft³)
